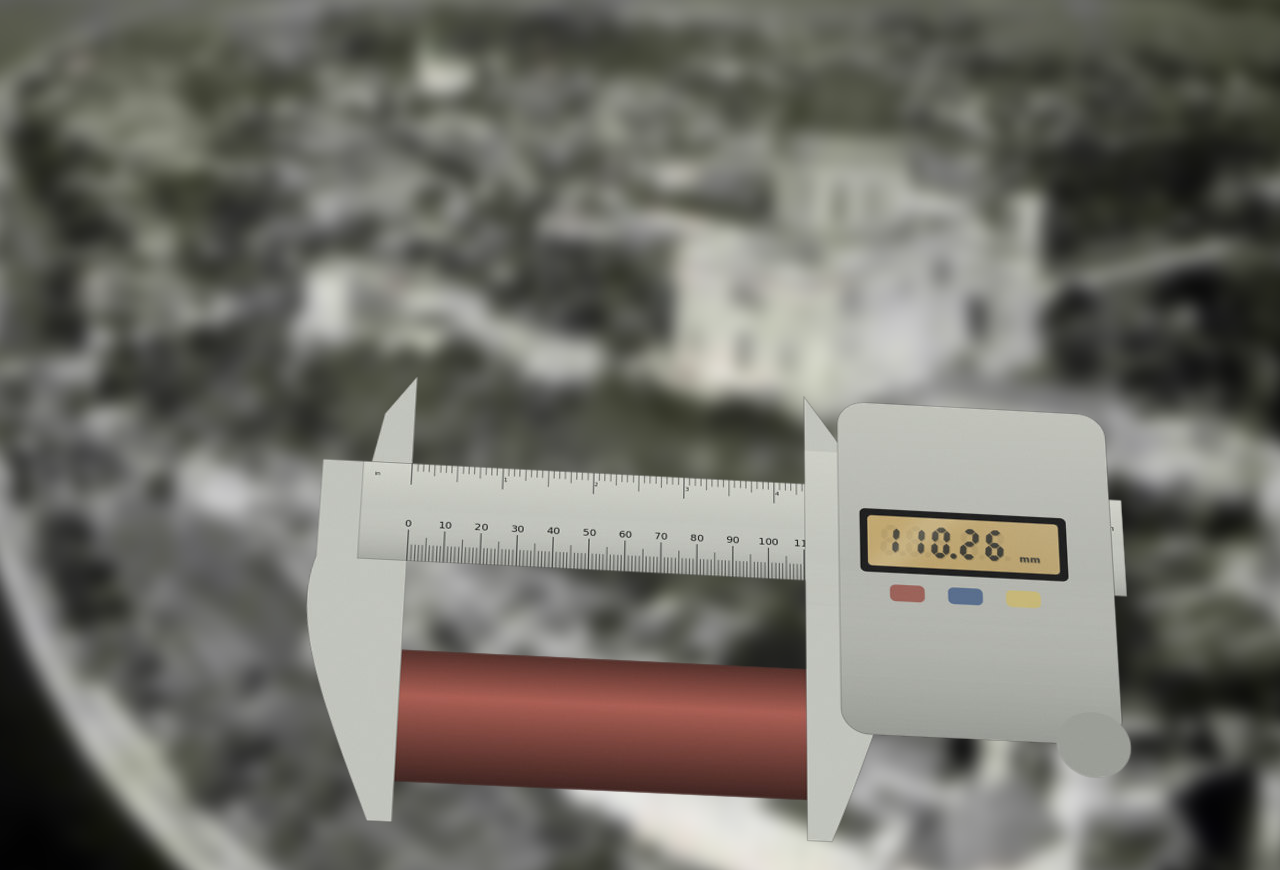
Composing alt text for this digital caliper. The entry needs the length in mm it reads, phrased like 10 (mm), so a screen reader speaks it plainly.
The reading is 110.26 (mm)
